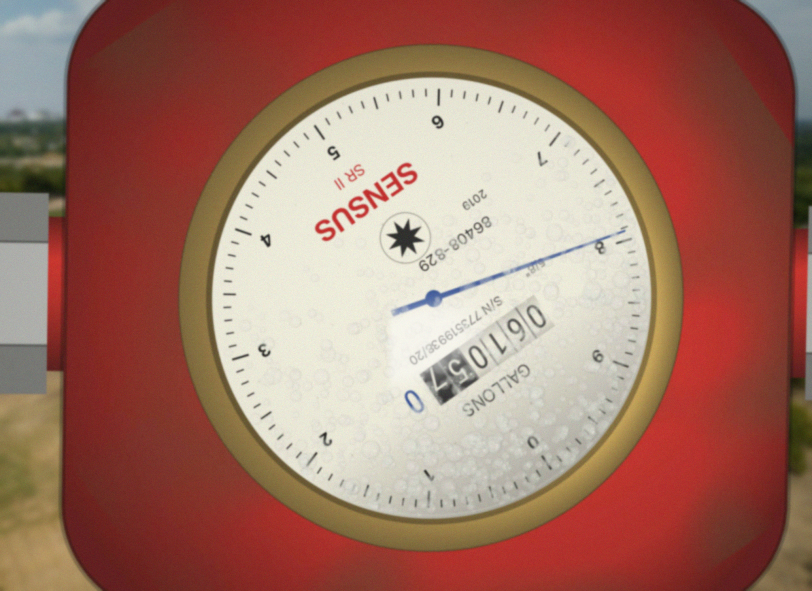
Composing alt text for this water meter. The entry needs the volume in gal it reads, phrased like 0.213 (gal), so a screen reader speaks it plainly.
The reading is 610567.9 (gal)
